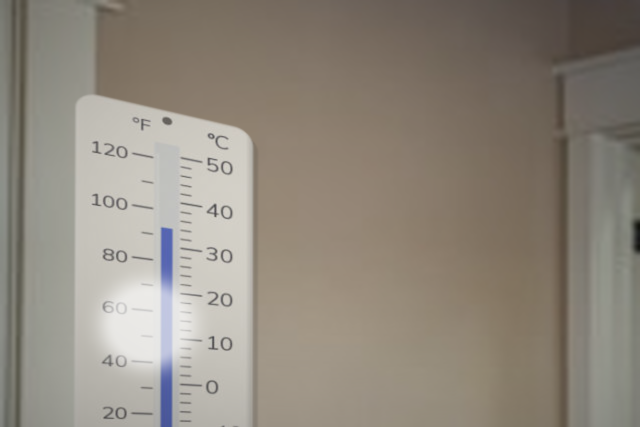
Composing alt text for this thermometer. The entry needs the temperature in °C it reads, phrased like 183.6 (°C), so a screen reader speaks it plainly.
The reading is 34 (°C)
